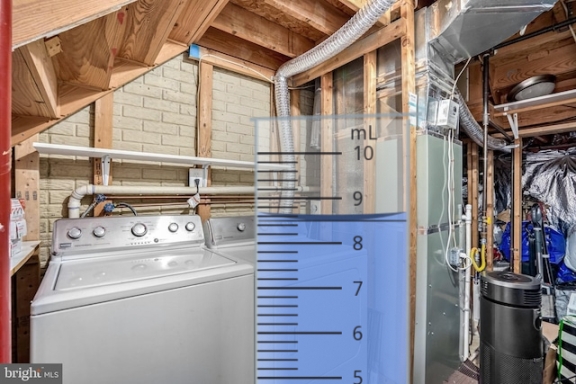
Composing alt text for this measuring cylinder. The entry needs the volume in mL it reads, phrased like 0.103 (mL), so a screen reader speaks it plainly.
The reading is 8.5 (mL)
